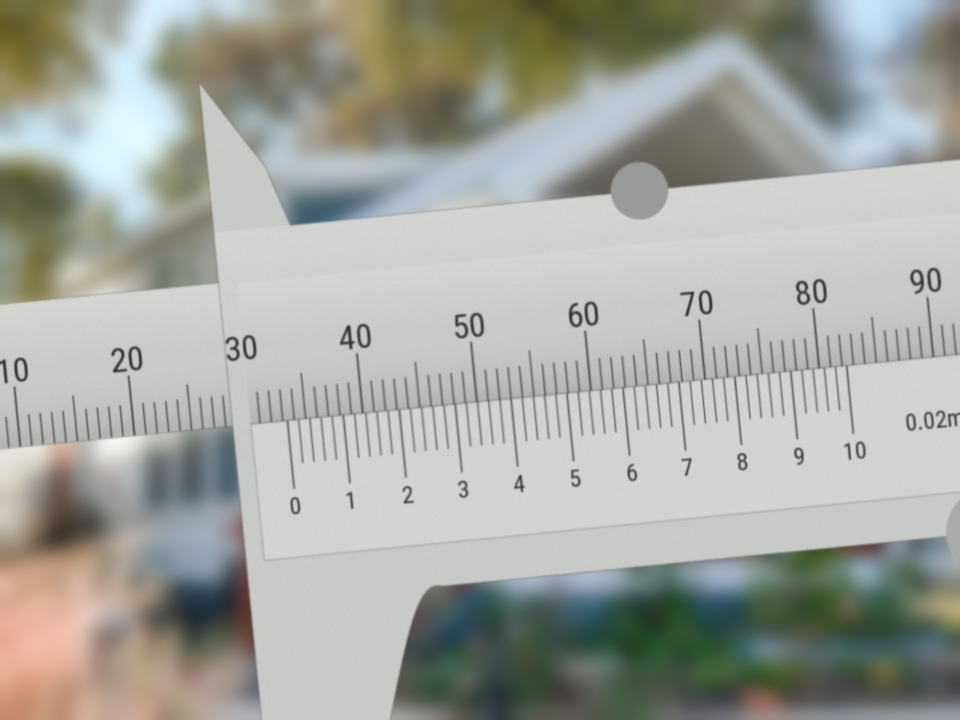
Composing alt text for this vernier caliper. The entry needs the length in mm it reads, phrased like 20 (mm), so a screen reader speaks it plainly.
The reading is 33.4 (mm)
